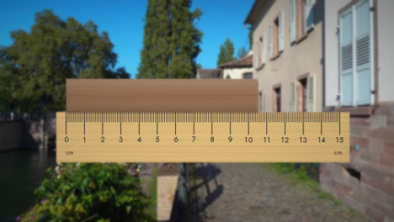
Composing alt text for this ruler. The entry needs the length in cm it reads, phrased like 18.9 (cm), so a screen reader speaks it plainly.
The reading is 10.5 (cm)
